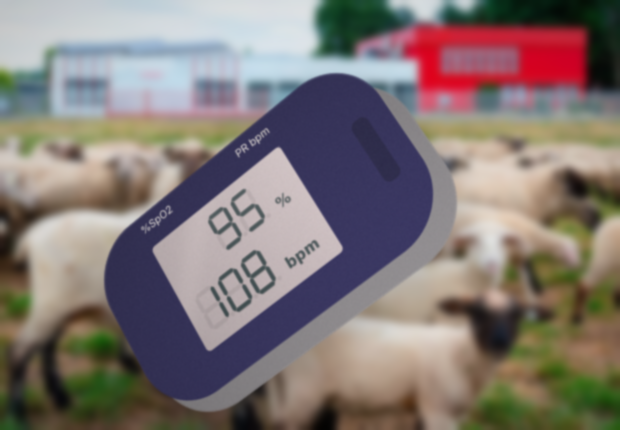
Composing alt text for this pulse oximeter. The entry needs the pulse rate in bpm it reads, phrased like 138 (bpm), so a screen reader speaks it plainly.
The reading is 108 (bpm)
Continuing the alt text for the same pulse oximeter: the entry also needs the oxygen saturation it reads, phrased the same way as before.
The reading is 95 (%)
